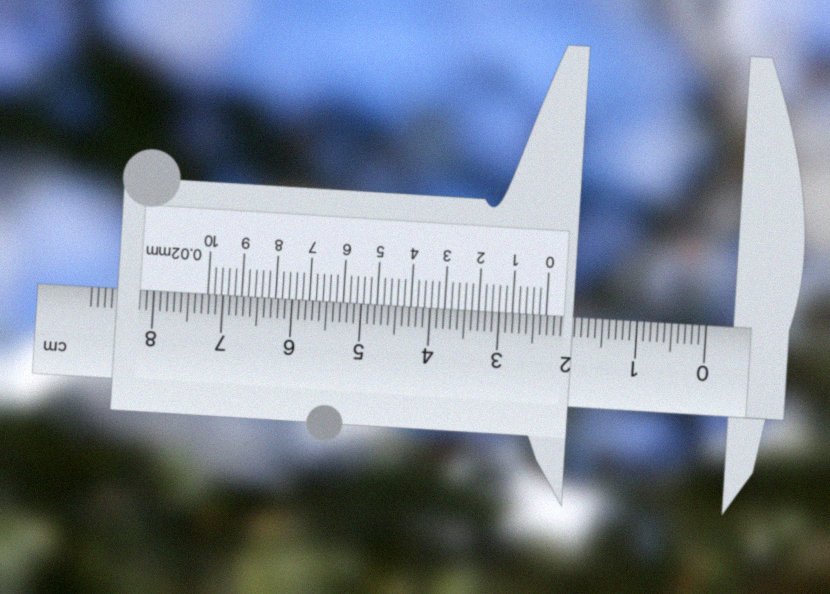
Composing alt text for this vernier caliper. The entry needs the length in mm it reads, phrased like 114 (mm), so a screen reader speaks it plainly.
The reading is 23.2 (mm)
